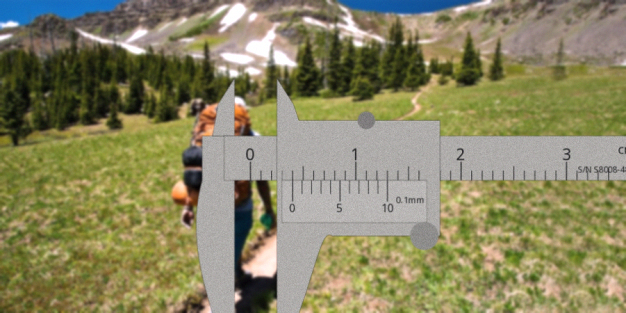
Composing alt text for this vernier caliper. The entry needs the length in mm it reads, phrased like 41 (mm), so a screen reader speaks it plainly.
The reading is 4.0 (mm)
